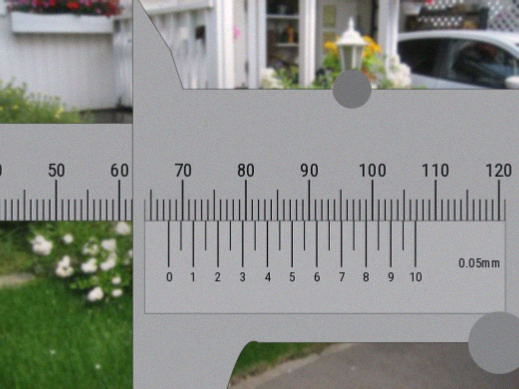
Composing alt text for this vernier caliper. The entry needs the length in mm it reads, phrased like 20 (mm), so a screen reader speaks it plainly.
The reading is 67.8 (mm)
